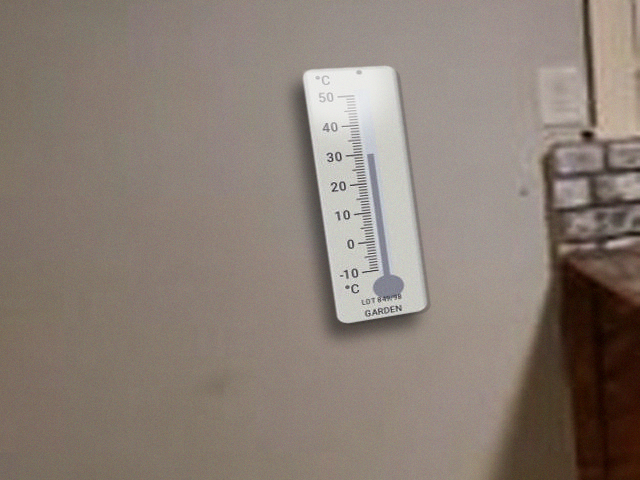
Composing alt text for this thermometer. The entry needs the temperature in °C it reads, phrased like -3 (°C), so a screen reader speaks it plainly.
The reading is 30 (°C)
